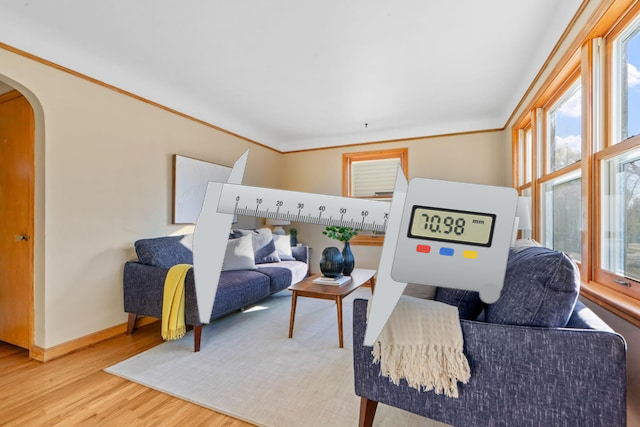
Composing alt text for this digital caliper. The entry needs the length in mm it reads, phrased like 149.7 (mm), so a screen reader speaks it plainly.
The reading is 70.98 (mm)
